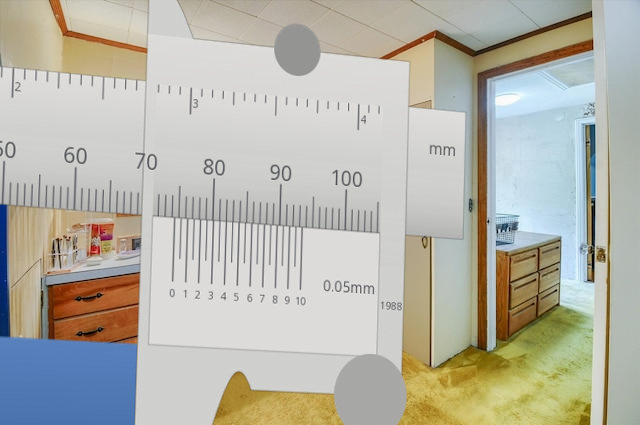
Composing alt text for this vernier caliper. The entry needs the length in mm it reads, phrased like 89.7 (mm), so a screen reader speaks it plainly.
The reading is 74.4 (mm)
